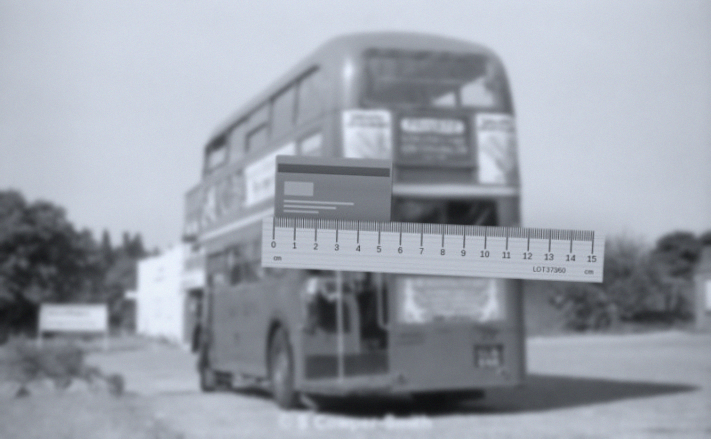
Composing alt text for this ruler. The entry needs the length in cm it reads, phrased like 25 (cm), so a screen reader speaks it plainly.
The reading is 5.5 (cm)
